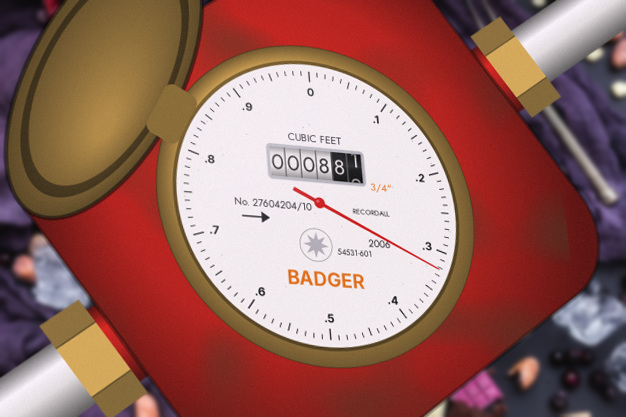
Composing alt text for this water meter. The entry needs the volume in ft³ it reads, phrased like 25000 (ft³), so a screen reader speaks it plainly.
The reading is 881.32 (ft³)
